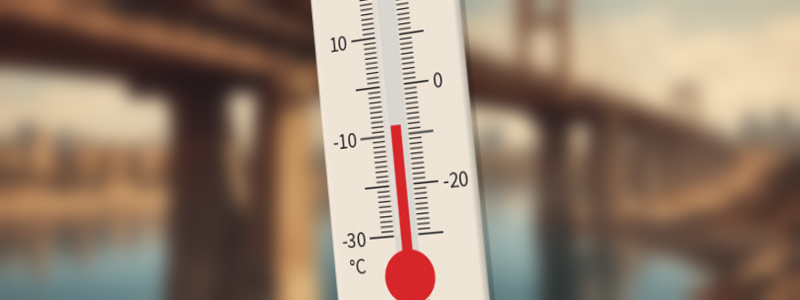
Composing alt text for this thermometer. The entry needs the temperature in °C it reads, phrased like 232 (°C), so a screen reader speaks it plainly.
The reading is -8 (°C)
